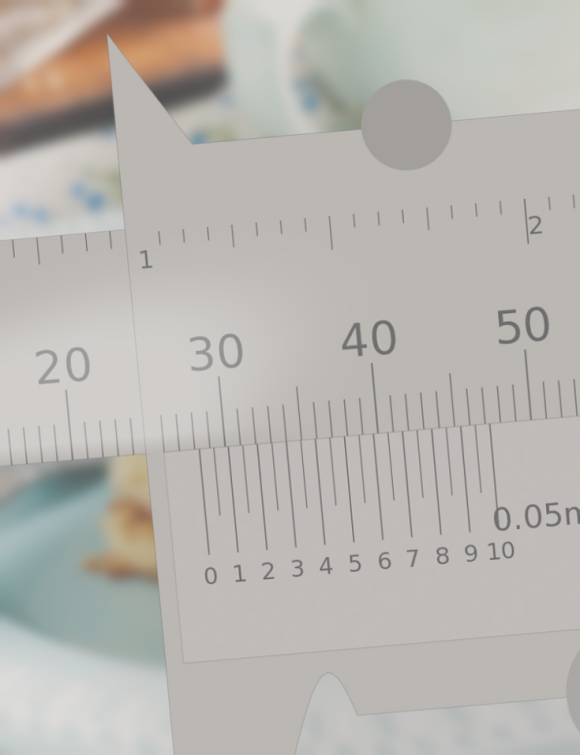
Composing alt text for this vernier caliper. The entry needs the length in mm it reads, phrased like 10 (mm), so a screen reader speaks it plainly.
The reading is 28.3 (mm)
